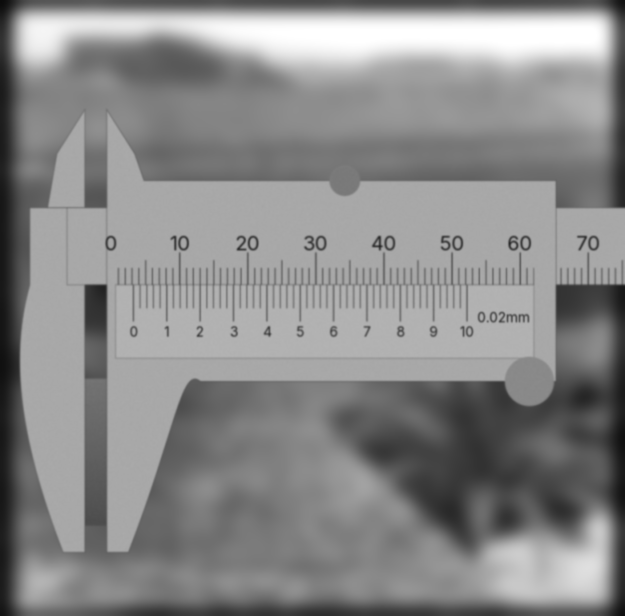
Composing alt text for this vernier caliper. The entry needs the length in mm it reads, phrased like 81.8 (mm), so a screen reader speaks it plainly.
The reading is 3.2 (mm)
